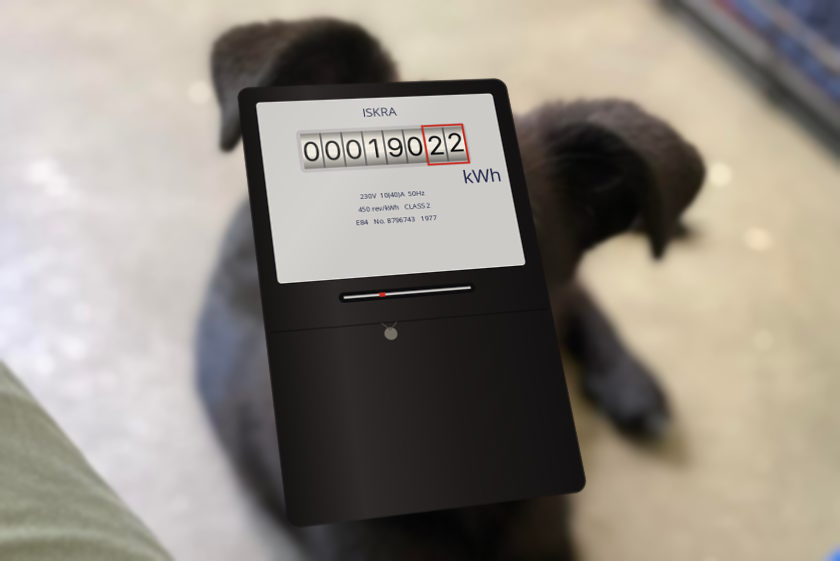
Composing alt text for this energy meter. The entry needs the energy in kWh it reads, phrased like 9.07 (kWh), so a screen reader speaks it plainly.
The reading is 190.22 (kWh)
